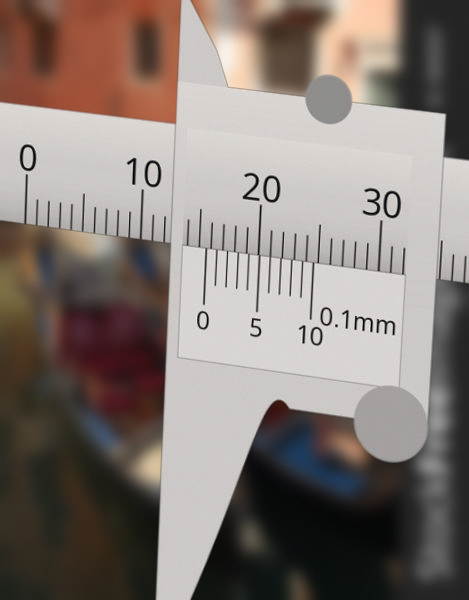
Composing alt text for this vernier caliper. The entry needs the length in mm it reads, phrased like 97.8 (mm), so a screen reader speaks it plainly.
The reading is 15.6 (mm)
